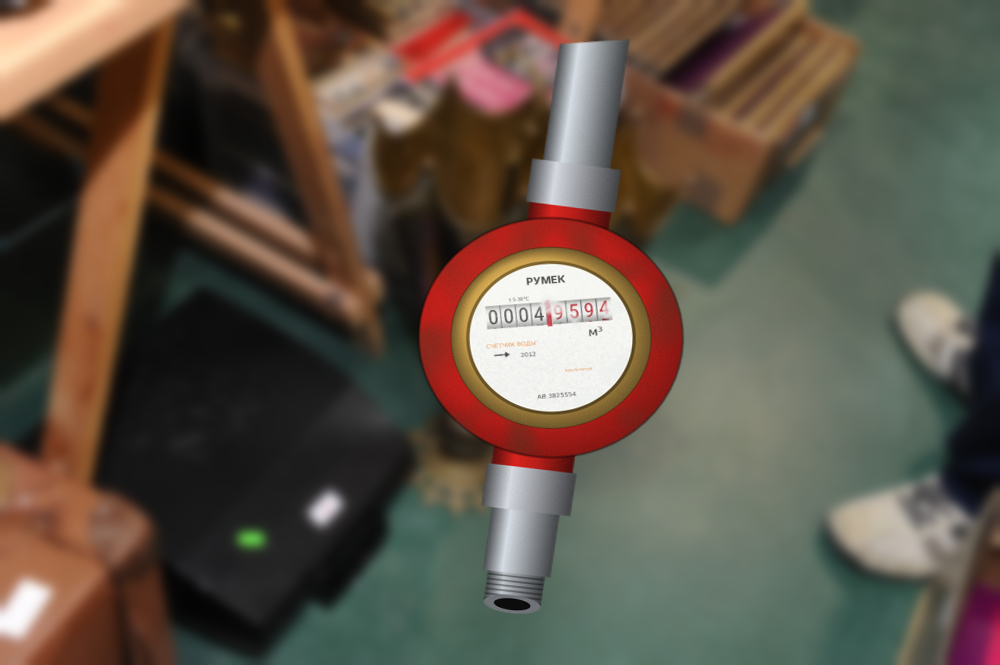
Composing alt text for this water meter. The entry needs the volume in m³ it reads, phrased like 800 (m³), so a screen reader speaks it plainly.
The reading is 4.9594 (m³)
